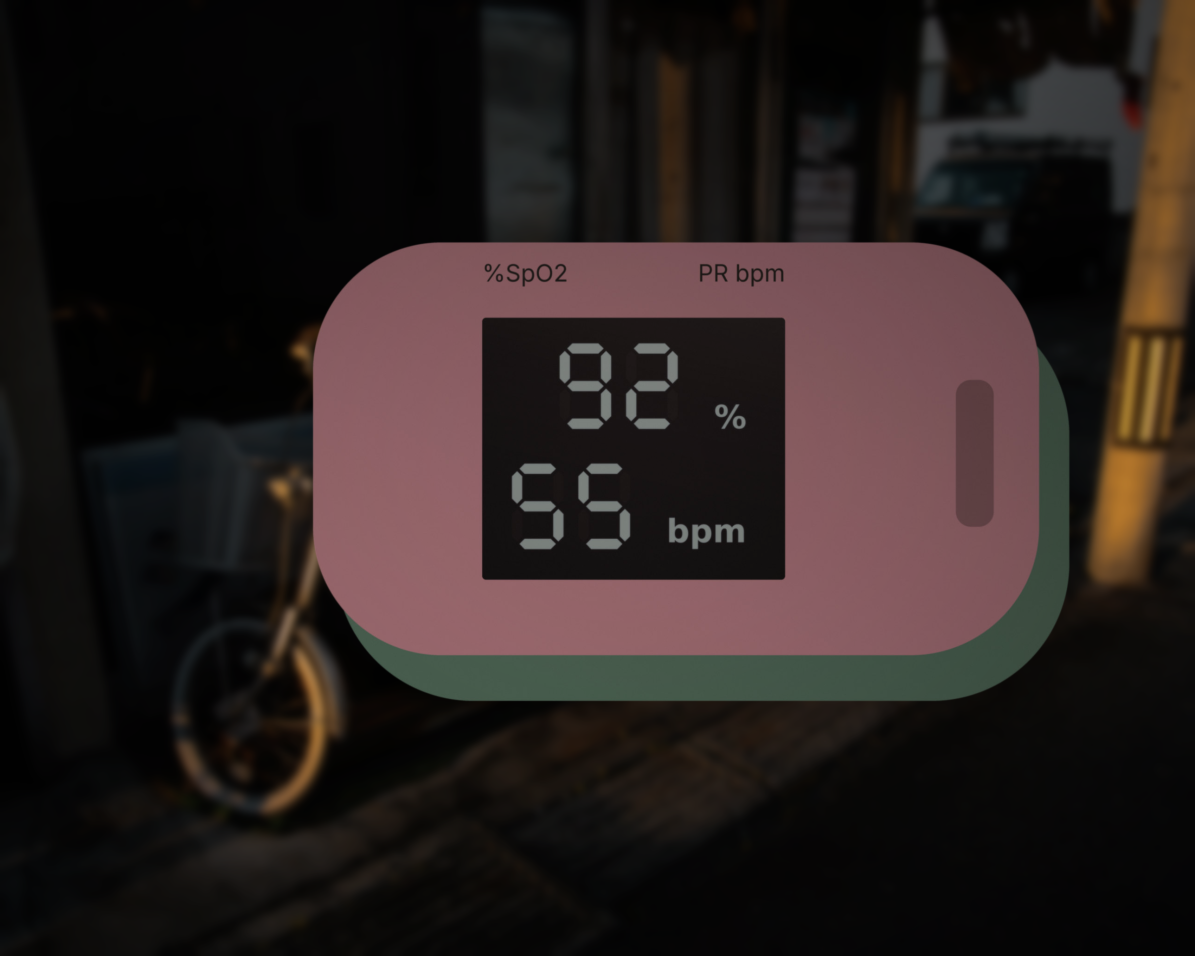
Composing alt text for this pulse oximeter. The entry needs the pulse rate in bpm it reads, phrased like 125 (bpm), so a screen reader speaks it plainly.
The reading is 55 (bpm)
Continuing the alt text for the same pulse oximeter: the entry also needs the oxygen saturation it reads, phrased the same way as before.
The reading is 92 (%)
